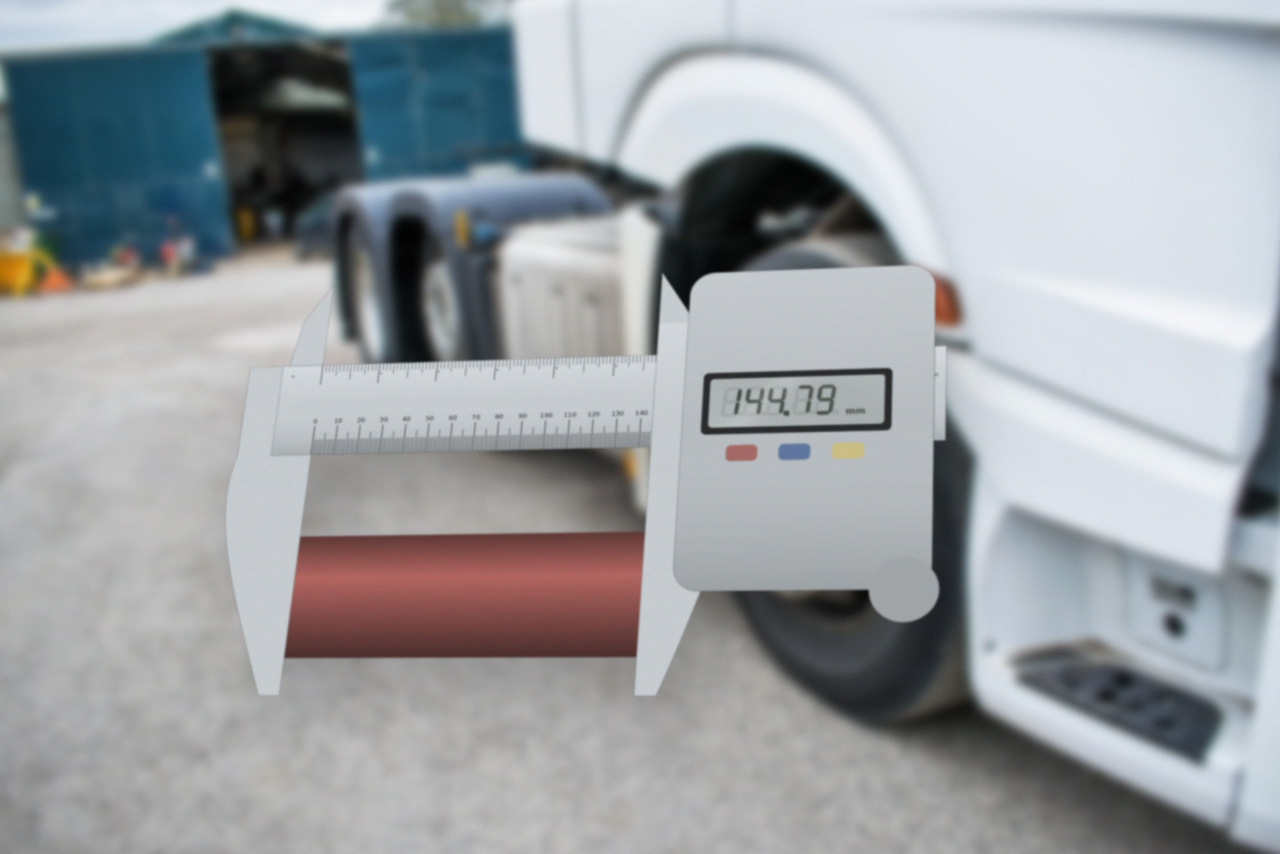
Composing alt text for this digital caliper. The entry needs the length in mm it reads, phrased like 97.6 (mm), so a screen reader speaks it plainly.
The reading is 144.79 (mm)
